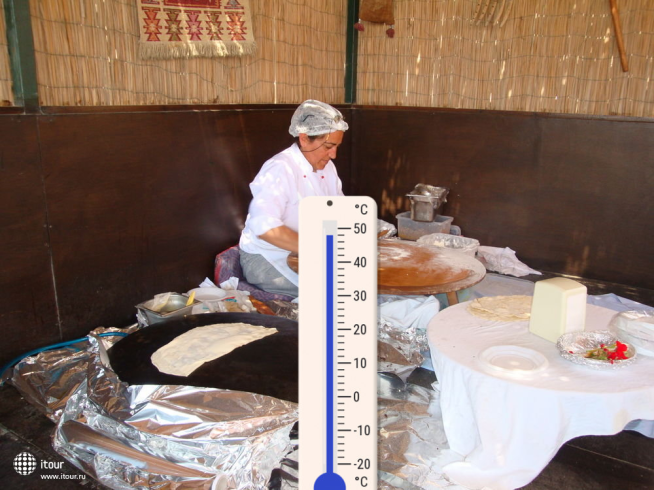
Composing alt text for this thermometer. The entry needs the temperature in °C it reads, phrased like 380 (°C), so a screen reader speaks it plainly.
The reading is 48 (°C)
